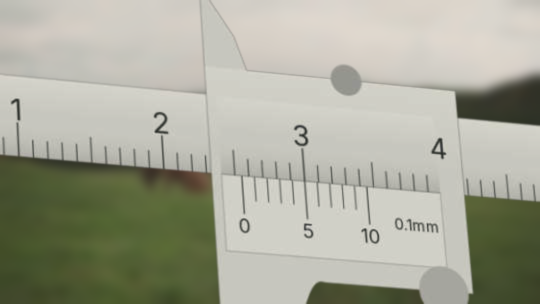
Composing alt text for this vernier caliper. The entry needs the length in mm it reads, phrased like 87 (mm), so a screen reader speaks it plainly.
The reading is 25.5 (mm)
